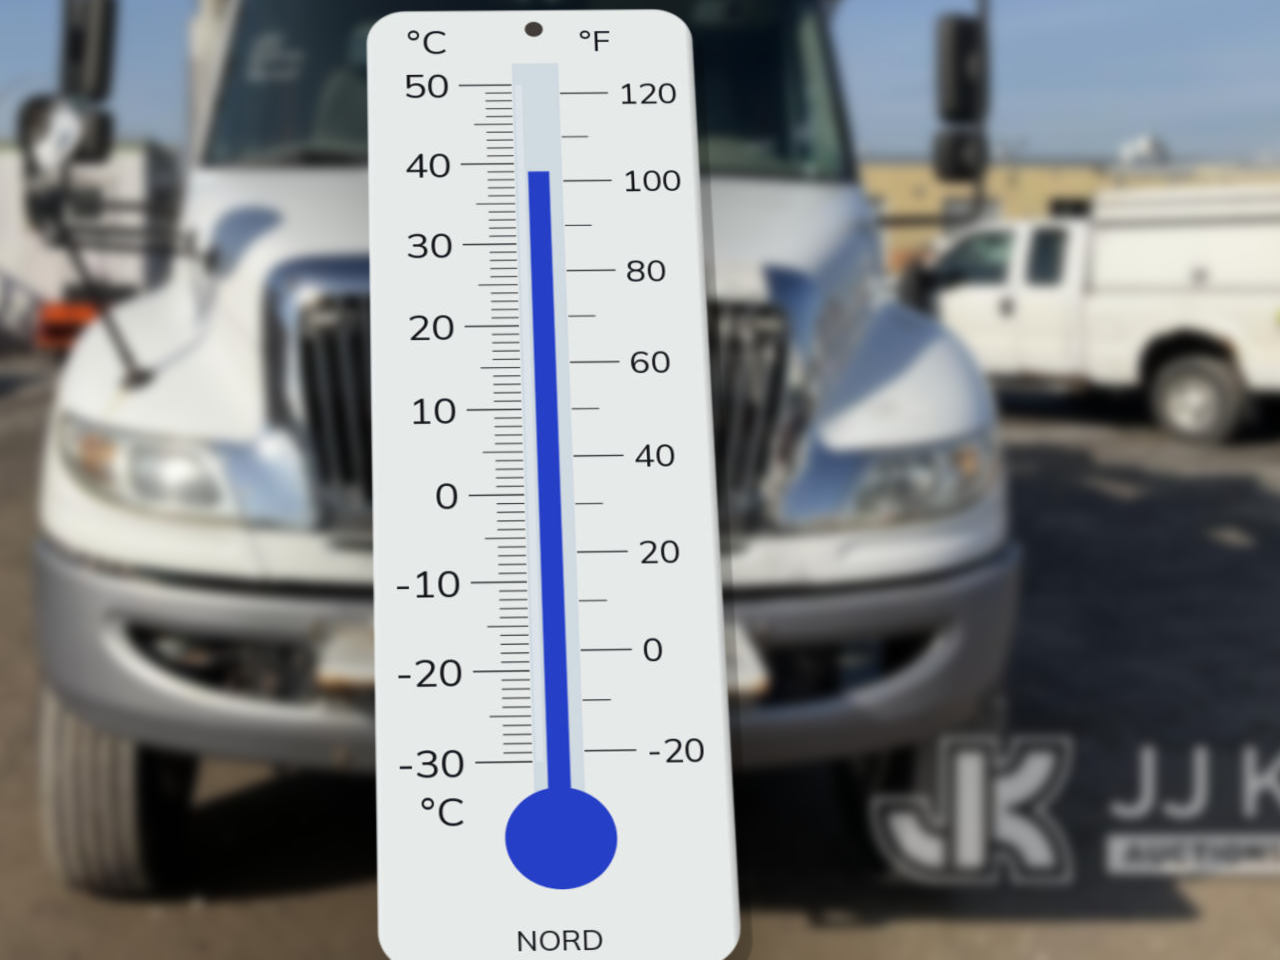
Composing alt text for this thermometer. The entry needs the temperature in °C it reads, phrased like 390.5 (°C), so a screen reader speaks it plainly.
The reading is 39 (°C)
